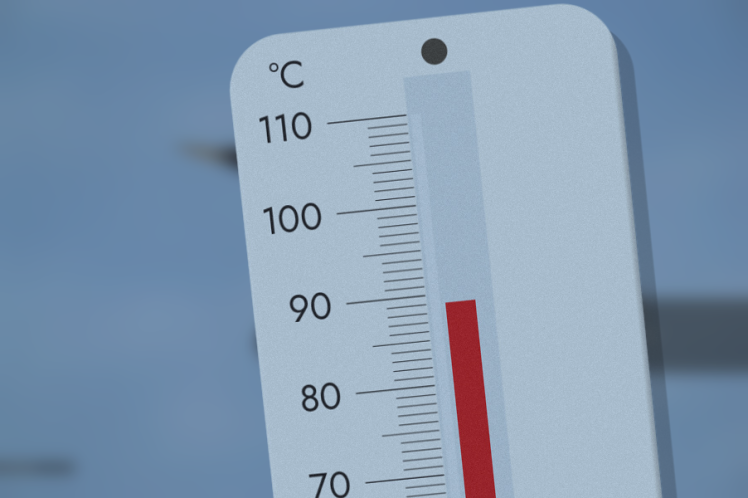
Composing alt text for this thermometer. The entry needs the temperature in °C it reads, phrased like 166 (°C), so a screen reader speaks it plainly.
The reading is 89 (°C)
